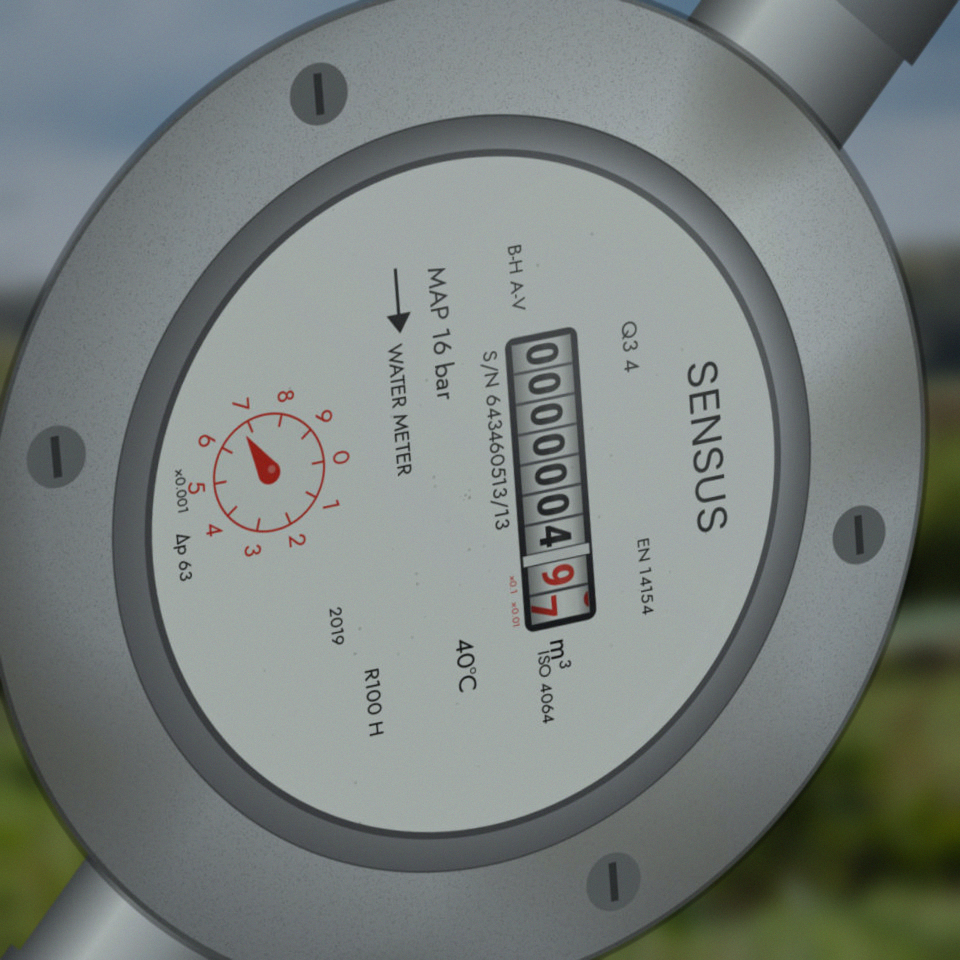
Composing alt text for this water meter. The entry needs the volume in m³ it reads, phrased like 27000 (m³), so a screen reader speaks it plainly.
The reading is 4.966 (m³)
